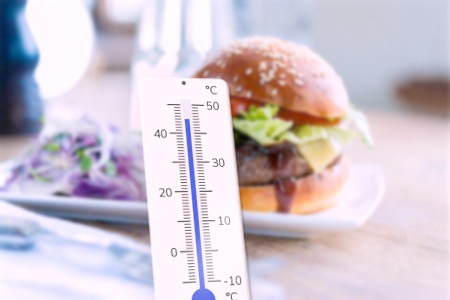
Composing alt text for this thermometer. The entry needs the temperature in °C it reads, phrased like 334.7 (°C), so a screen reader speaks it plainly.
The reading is 45 (°C)
